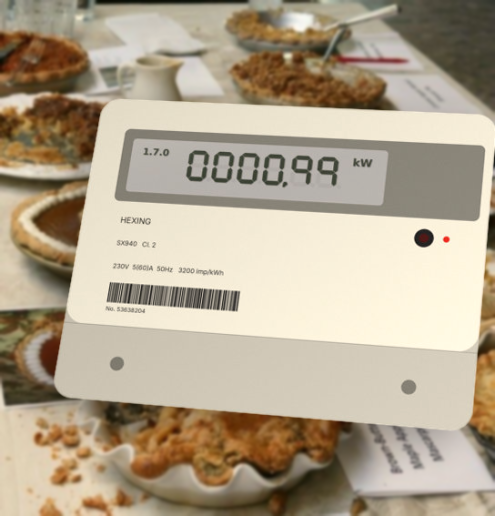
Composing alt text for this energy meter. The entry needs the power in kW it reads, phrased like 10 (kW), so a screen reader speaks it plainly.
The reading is 0.99 (kW)
